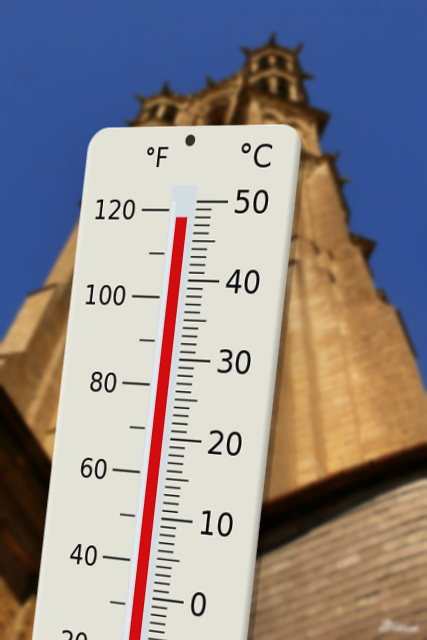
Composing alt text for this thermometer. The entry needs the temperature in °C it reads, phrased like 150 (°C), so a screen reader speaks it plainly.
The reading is 48 (°C)
